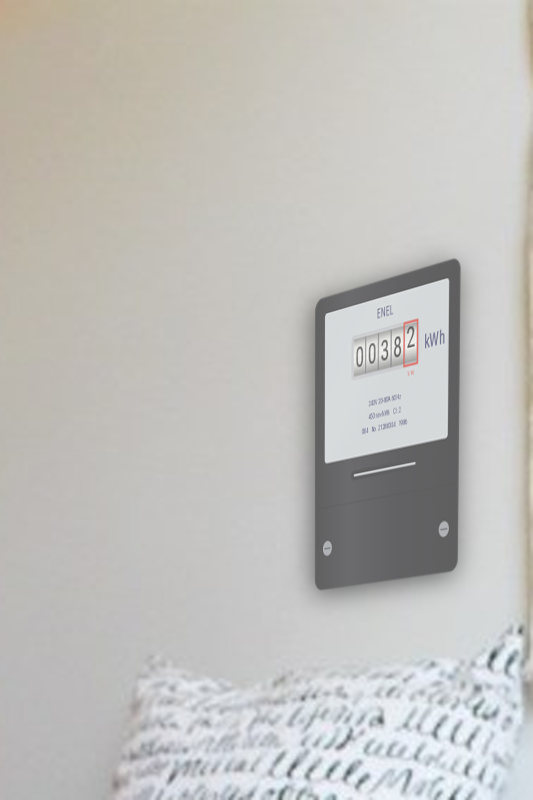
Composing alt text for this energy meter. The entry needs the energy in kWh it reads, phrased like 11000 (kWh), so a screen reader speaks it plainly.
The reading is 38.2 (kWh)
